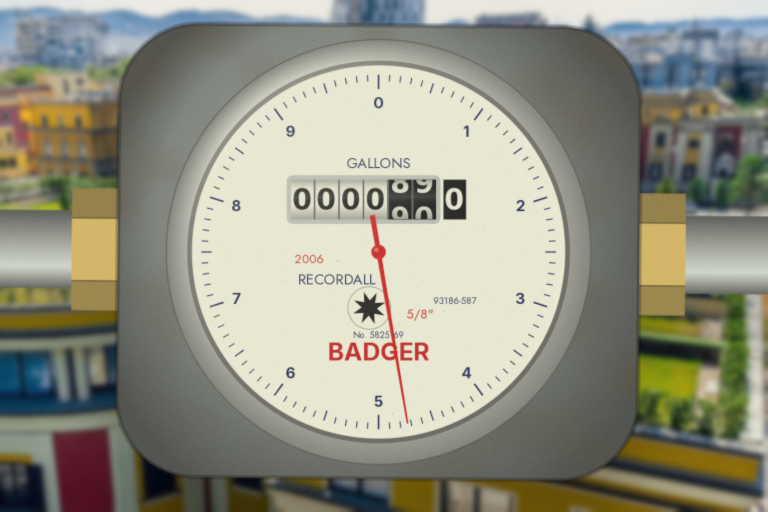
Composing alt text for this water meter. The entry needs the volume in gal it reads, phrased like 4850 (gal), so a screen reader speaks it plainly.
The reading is 894.7 (gal)
